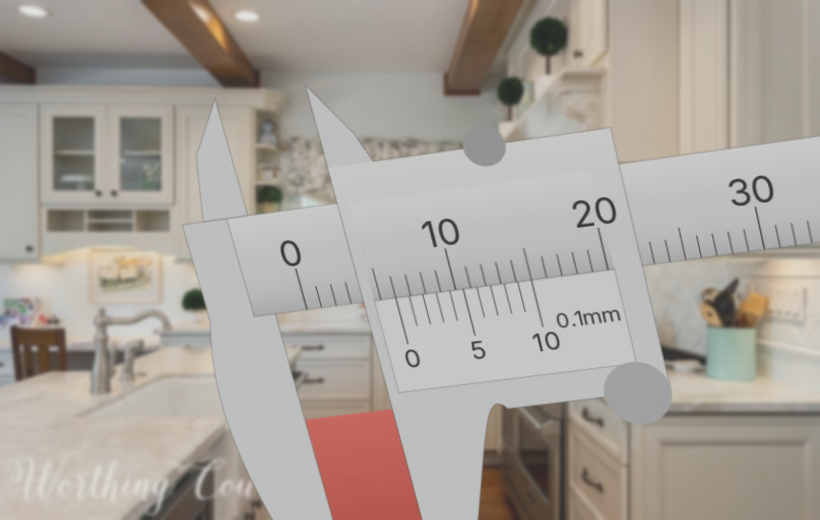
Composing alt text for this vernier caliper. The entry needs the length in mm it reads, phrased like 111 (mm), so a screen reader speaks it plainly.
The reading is 6.0 (mm)
